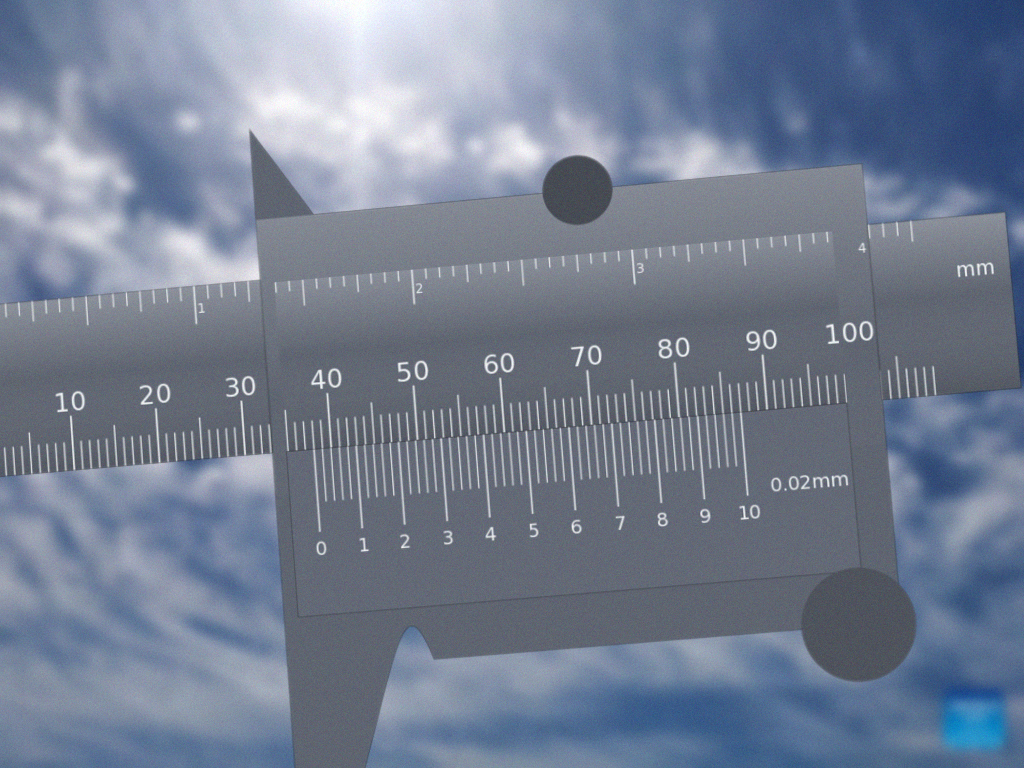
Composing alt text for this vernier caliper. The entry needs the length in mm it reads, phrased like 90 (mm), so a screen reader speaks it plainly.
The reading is 38.0 (mm)
